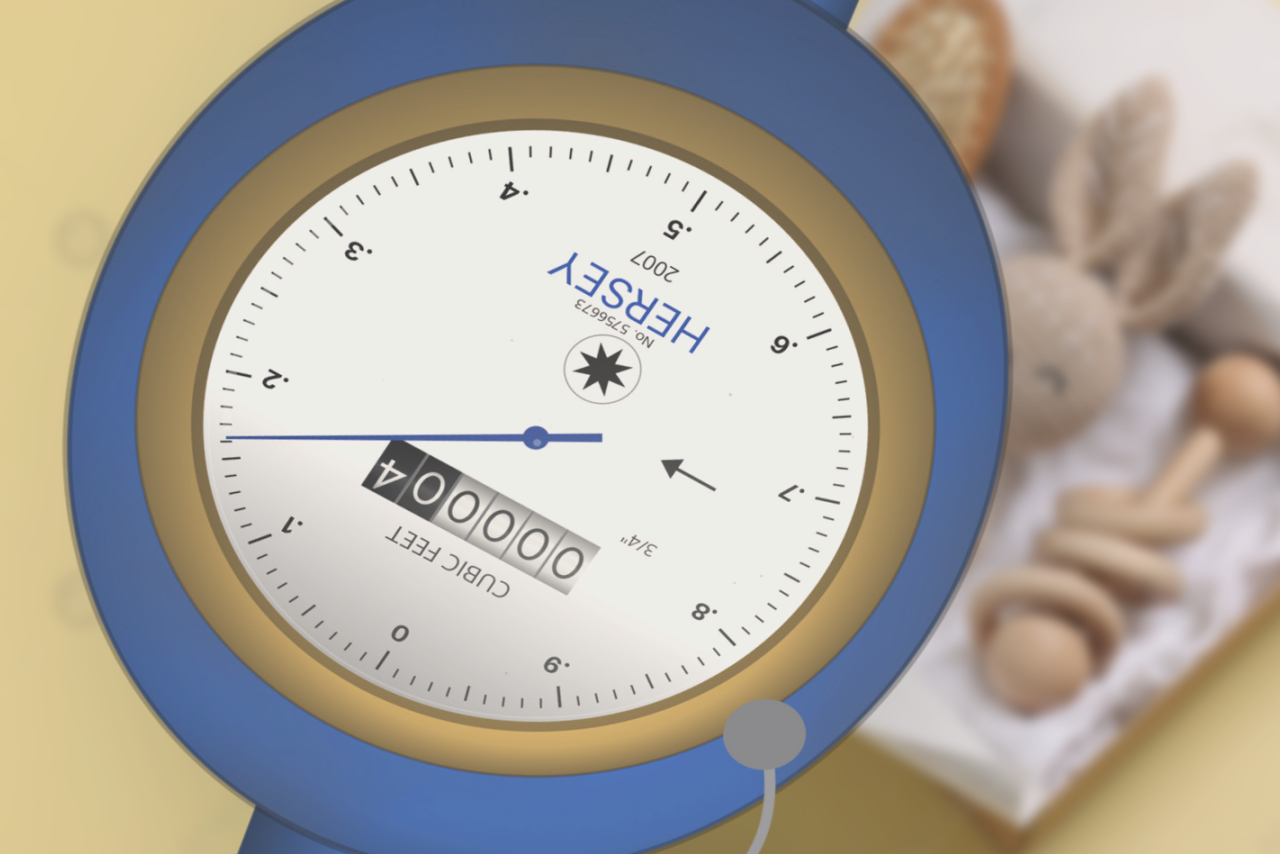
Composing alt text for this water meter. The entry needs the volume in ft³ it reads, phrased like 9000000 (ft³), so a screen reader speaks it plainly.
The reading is 4.16 (ft³)
